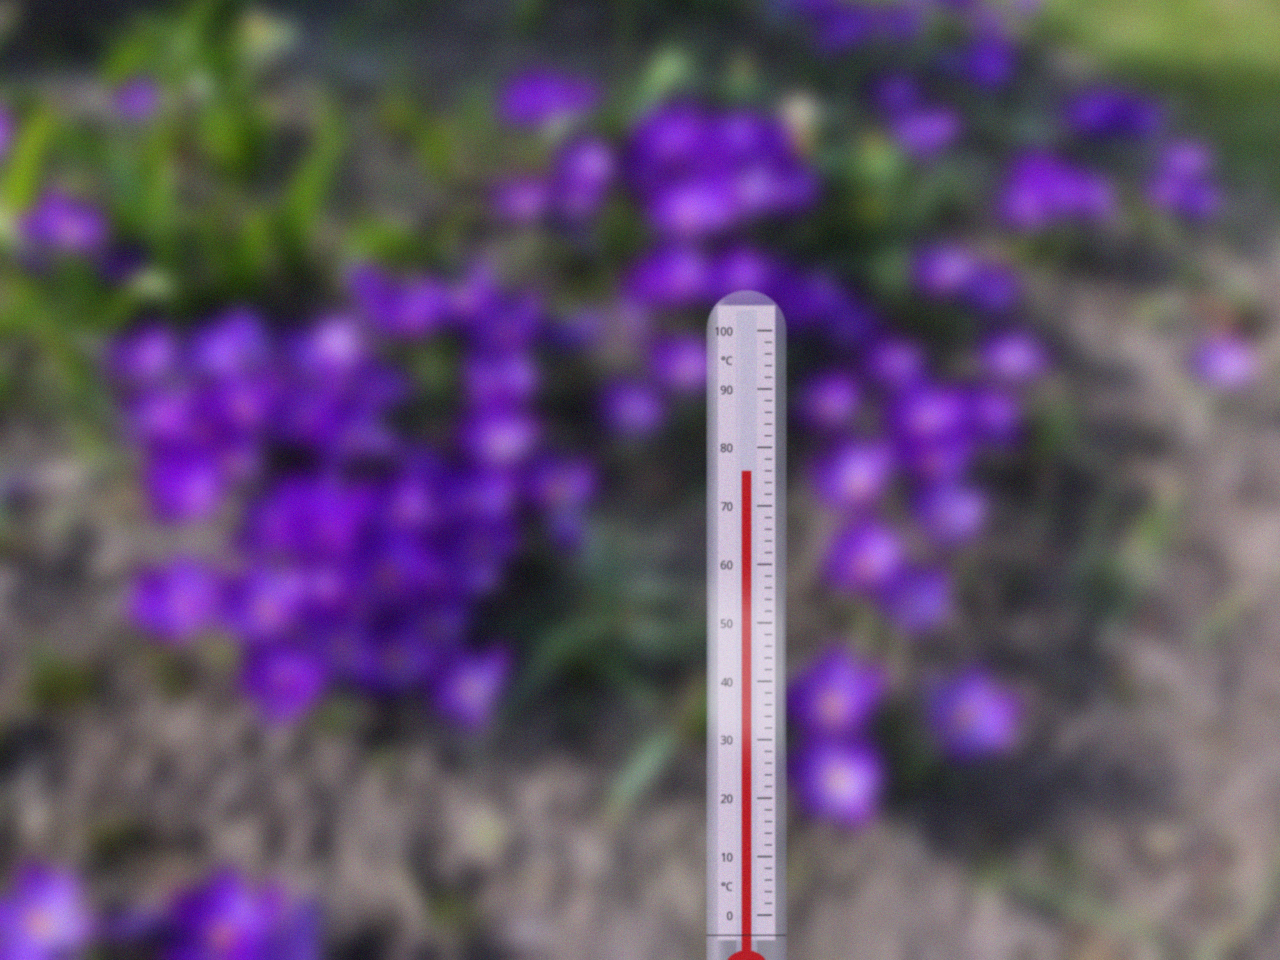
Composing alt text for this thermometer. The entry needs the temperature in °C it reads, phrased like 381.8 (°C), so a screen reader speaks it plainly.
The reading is 76 (°C)
